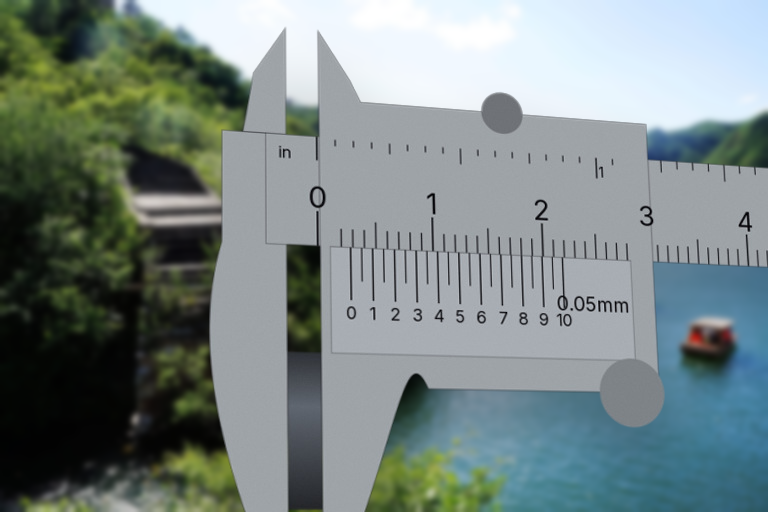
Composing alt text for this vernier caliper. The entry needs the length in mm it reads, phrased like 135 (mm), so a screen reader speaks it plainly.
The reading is 2.8 (mm)
